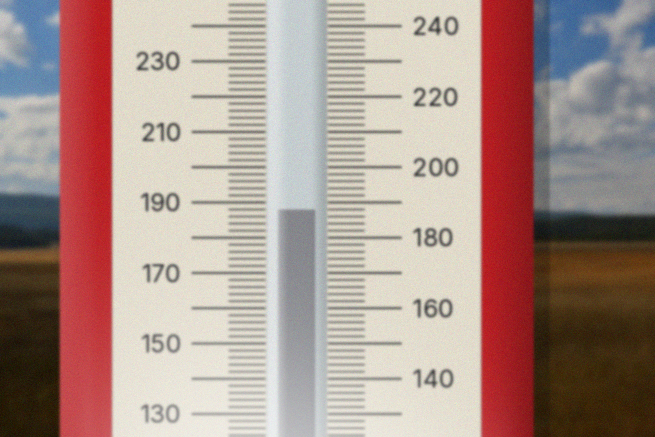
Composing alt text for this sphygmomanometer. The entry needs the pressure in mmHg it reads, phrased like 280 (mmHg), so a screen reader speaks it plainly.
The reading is 188 (mmHg)
